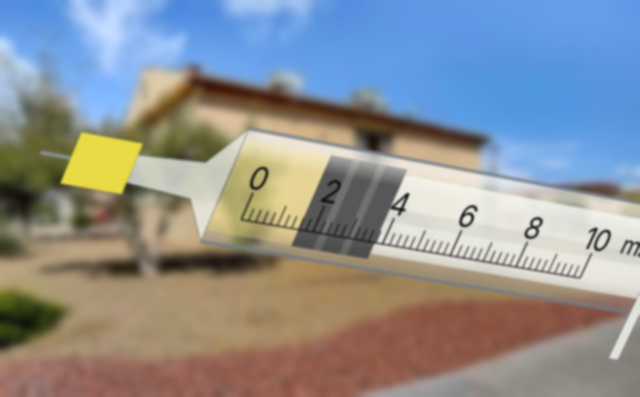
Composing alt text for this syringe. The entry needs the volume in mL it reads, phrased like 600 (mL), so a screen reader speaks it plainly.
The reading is 1.6 (mL)
